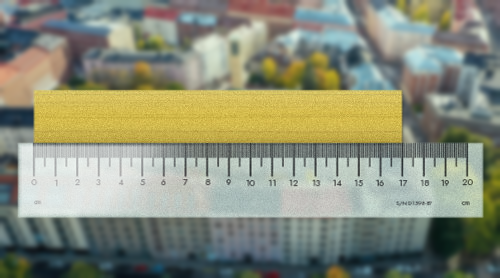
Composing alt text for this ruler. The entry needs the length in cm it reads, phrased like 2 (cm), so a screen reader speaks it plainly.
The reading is 17 (cm)
